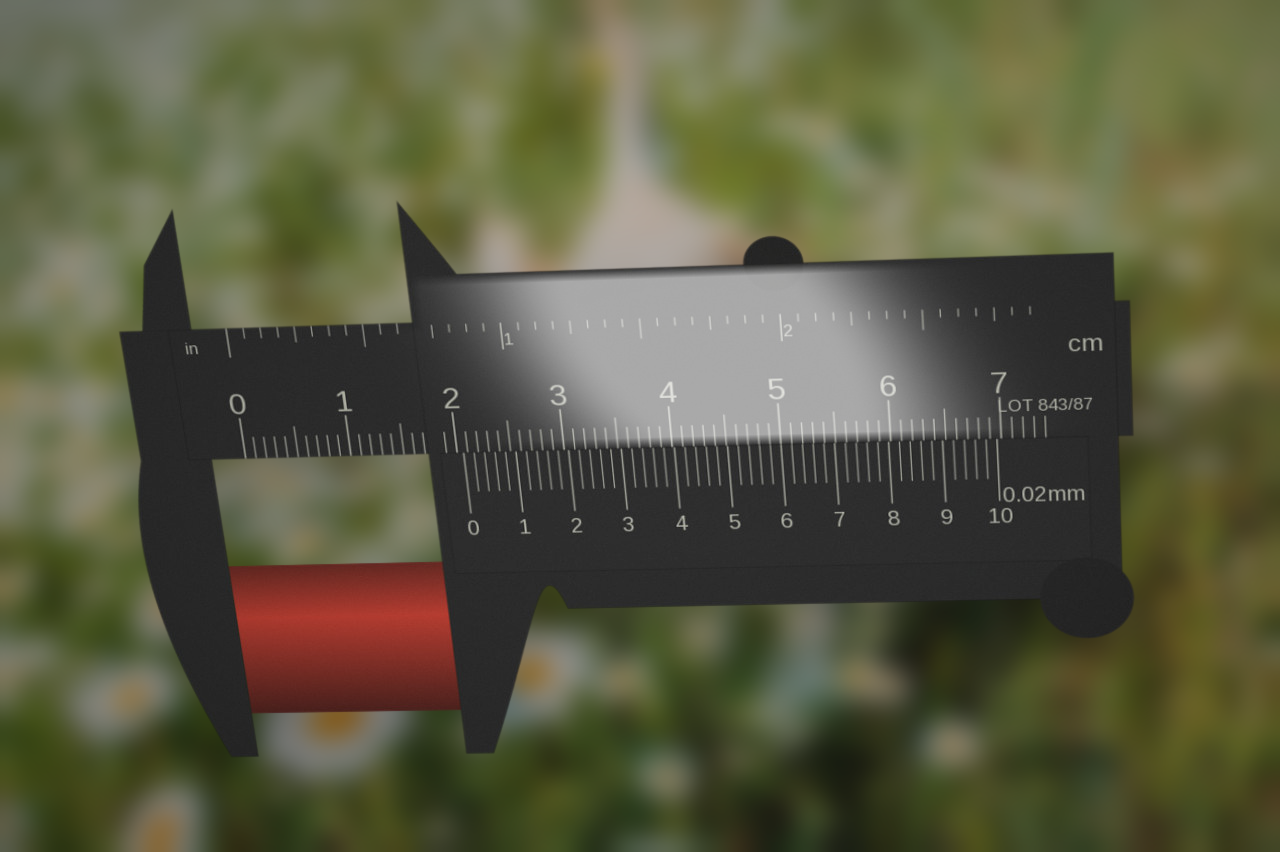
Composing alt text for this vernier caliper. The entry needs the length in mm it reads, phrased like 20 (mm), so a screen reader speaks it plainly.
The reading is 20.6 (mm)
